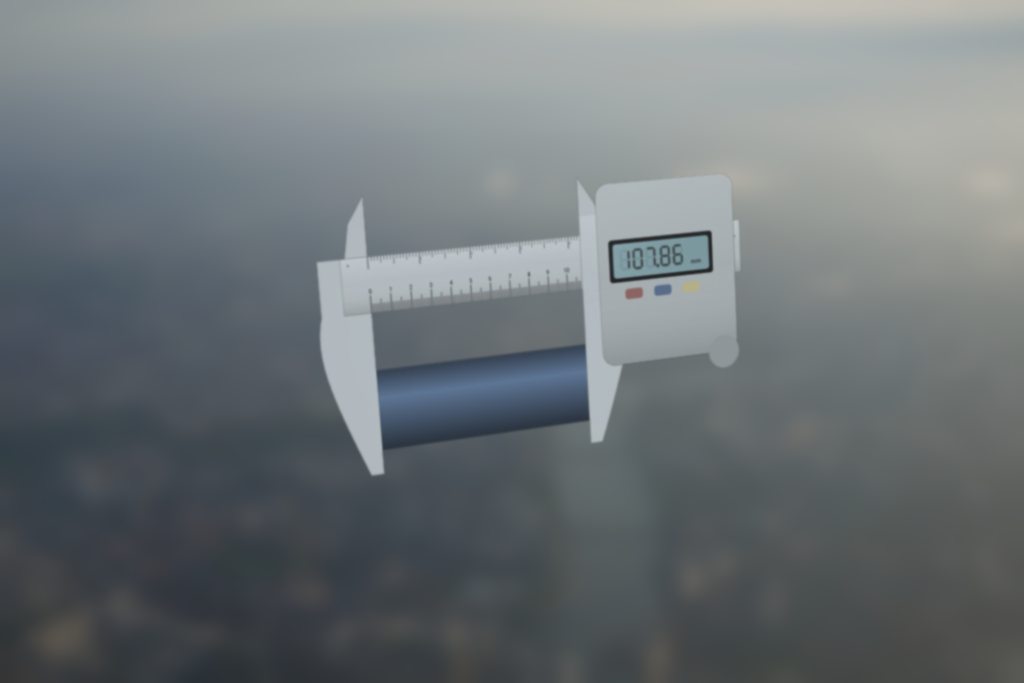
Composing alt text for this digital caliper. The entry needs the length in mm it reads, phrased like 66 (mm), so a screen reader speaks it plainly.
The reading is 107.86 (mm)
